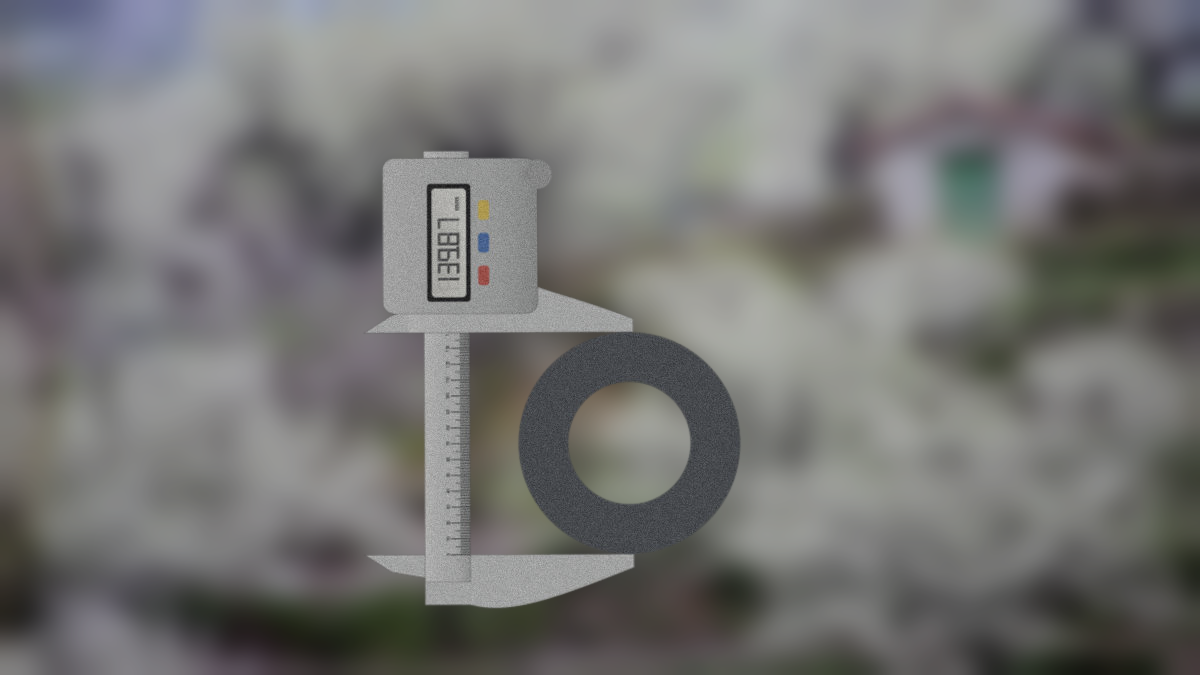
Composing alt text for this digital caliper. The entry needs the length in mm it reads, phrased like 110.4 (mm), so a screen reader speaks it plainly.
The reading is 139.87 (mm)
